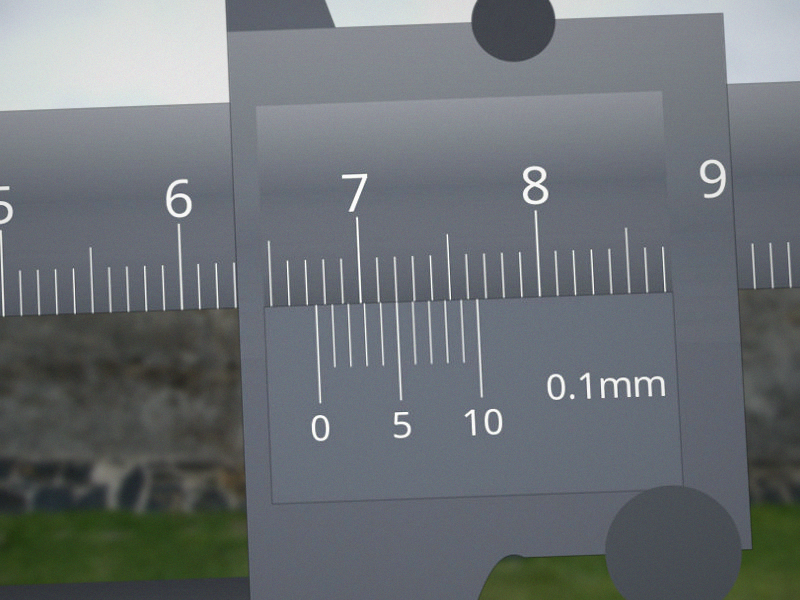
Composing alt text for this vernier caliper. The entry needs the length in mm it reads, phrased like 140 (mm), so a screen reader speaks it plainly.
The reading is 67.5 (mm)
